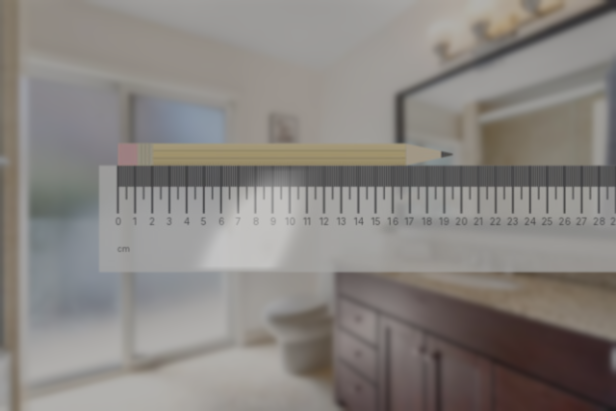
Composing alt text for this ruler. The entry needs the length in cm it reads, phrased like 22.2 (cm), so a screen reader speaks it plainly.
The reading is 19.5 (cm)
